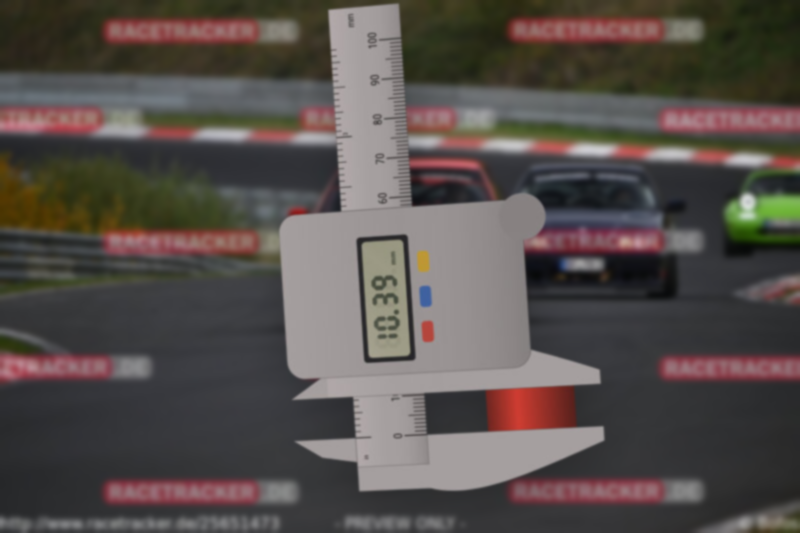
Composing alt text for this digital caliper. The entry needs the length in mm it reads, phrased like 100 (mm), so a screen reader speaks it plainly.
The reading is 10.39 (mm)
